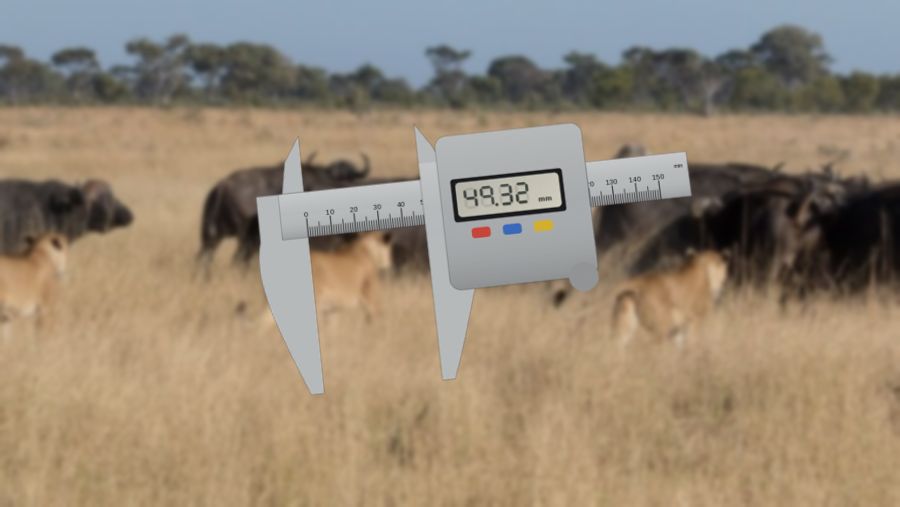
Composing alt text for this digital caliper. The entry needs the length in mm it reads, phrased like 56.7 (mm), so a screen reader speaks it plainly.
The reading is 49.32 (mm)
